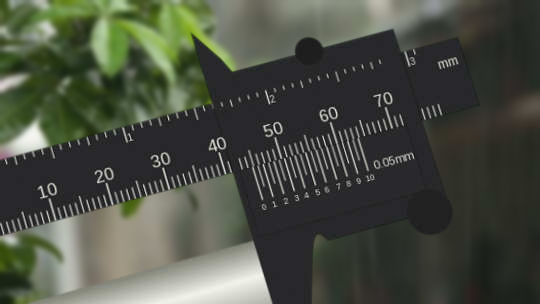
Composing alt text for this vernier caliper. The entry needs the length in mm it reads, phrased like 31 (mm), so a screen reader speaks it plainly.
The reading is 44.8 (mm)
